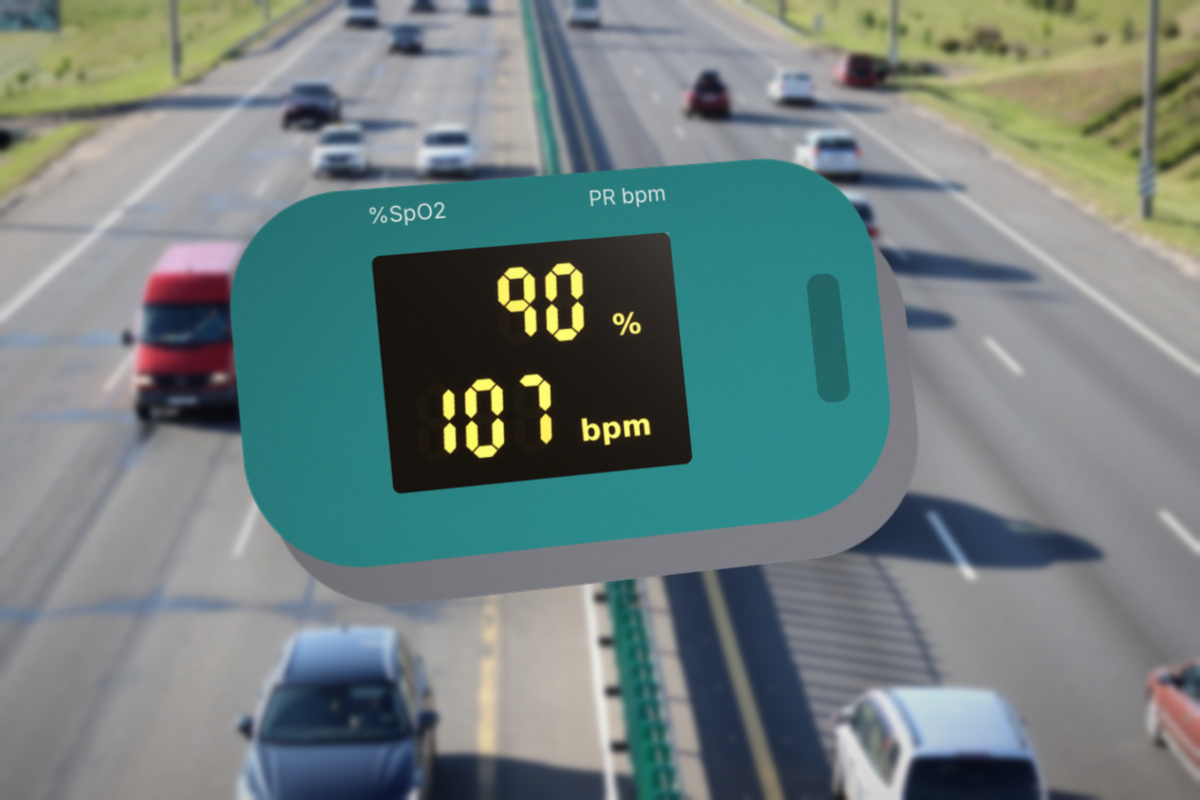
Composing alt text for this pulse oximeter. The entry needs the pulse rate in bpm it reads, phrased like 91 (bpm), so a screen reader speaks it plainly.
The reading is 107 (bpm)
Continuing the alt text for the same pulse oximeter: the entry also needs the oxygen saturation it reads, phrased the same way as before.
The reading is 90 (%)
